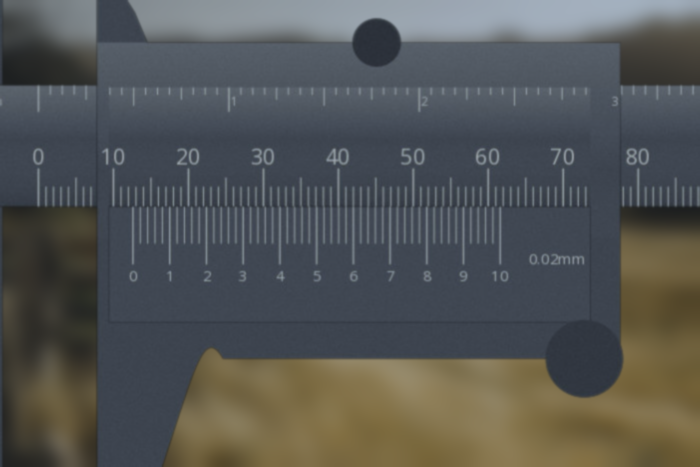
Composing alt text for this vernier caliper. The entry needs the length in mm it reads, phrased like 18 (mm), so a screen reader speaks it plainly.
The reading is 12.6 (mm)
